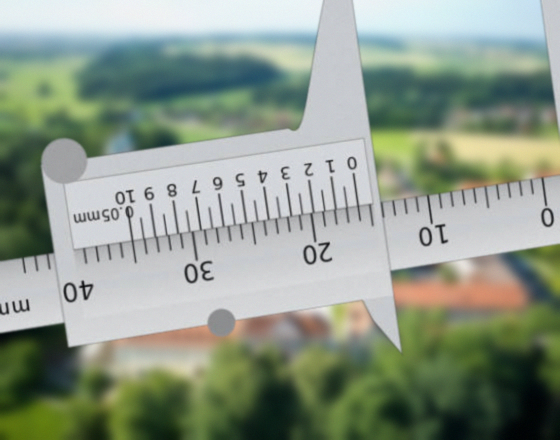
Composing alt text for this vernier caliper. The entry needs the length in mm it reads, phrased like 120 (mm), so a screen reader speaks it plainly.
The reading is 16.0 (mm)
